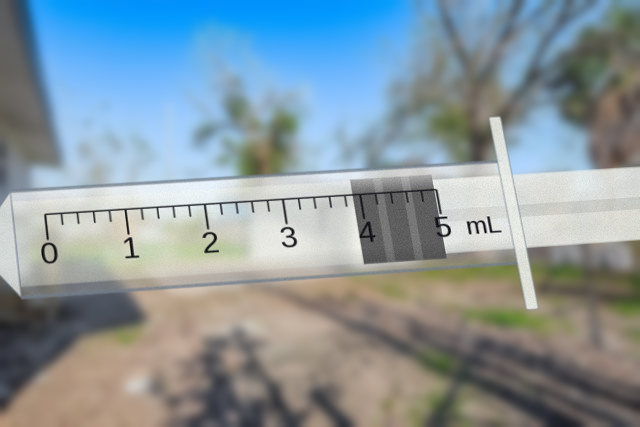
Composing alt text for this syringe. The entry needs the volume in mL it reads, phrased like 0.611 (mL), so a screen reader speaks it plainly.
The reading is 3.9 (mL)
